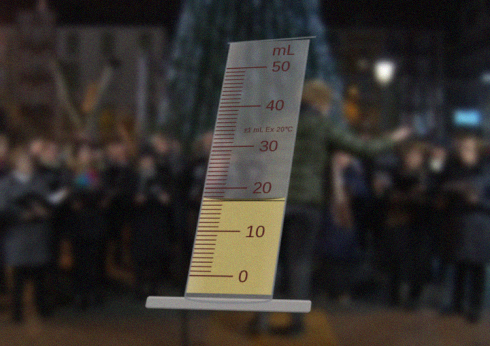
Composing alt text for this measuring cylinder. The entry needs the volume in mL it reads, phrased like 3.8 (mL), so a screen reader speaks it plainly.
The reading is 17 (mL)
